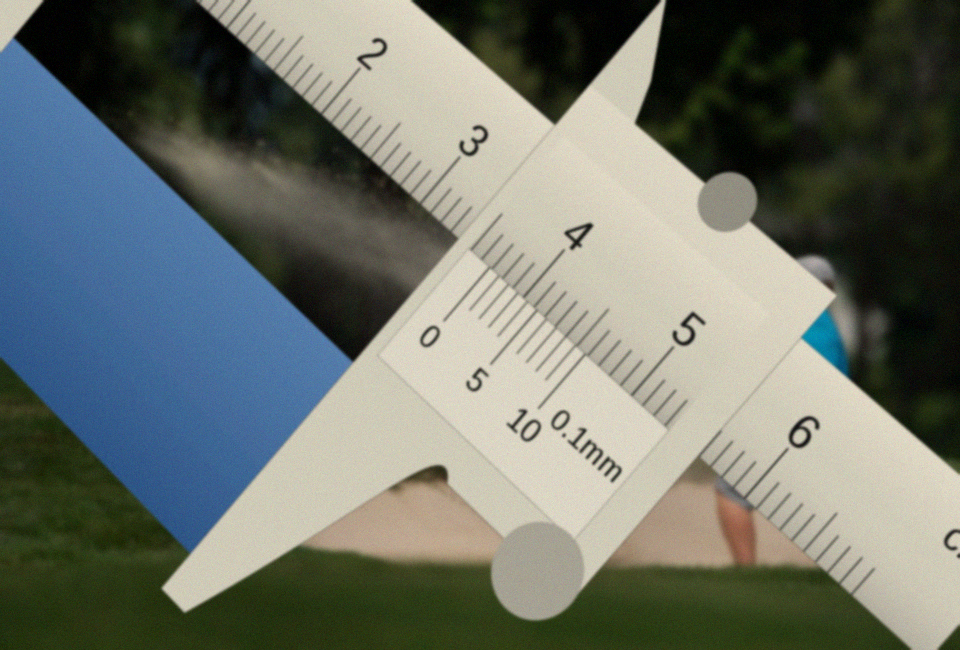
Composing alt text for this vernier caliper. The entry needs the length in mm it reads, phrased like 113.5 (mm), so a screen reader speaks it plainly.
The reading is 36.8 (mm)
